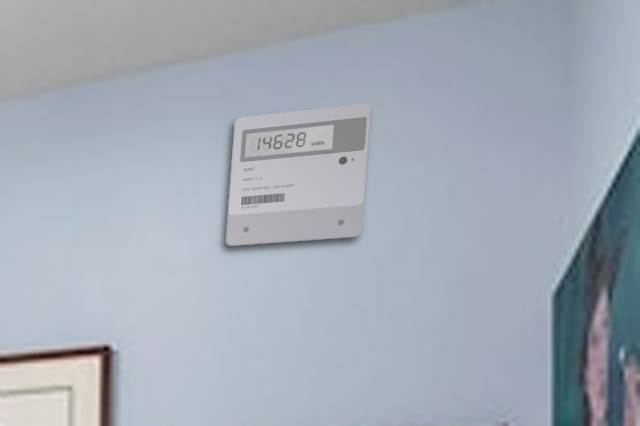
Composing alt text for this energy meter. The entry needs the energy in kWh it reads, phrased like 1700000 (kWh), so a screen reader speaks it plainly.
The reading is 14628 (kWh)
